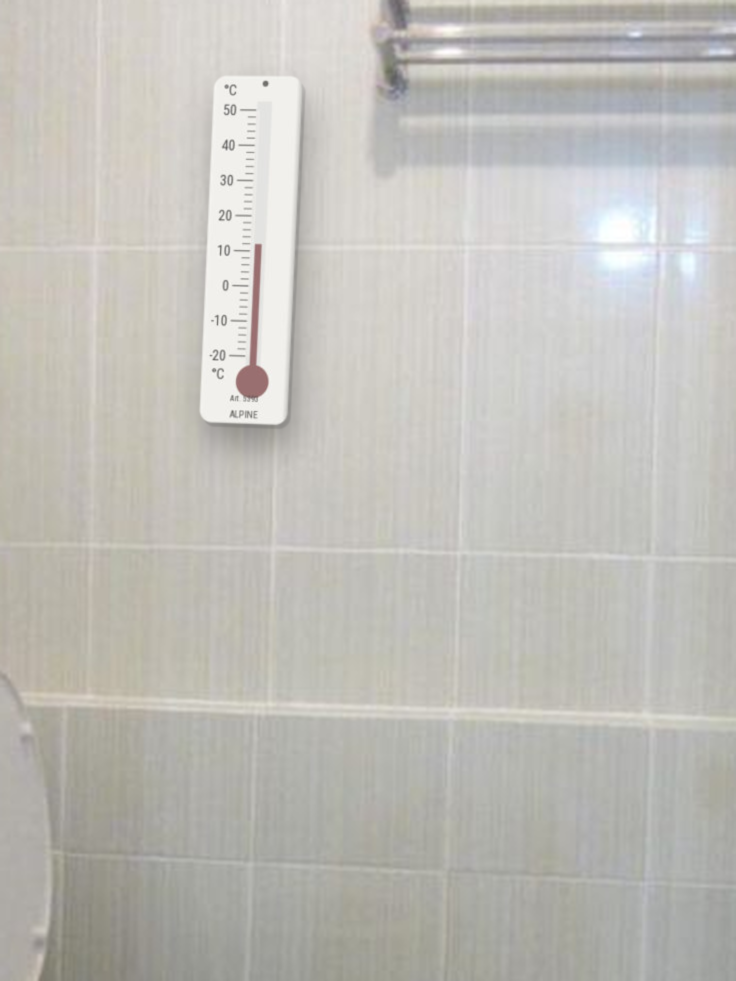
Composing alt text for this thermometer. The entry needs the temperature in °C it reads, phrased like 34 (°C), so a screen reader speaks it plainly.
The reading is 12 (°C)
